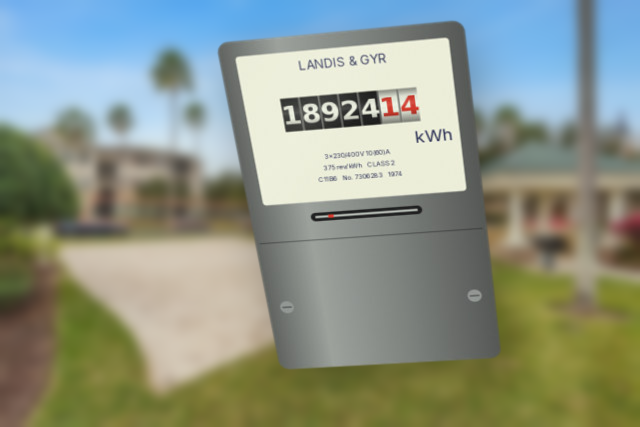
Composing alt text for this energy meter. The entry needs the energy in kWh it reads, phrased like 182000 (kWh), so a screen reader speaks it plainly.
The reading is 18924.14 (kWh)
